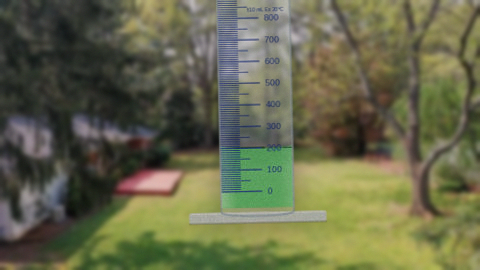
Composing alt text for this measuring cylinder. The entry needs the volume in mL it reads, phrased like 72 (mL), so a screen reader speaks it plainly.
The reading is 200 (mL)
